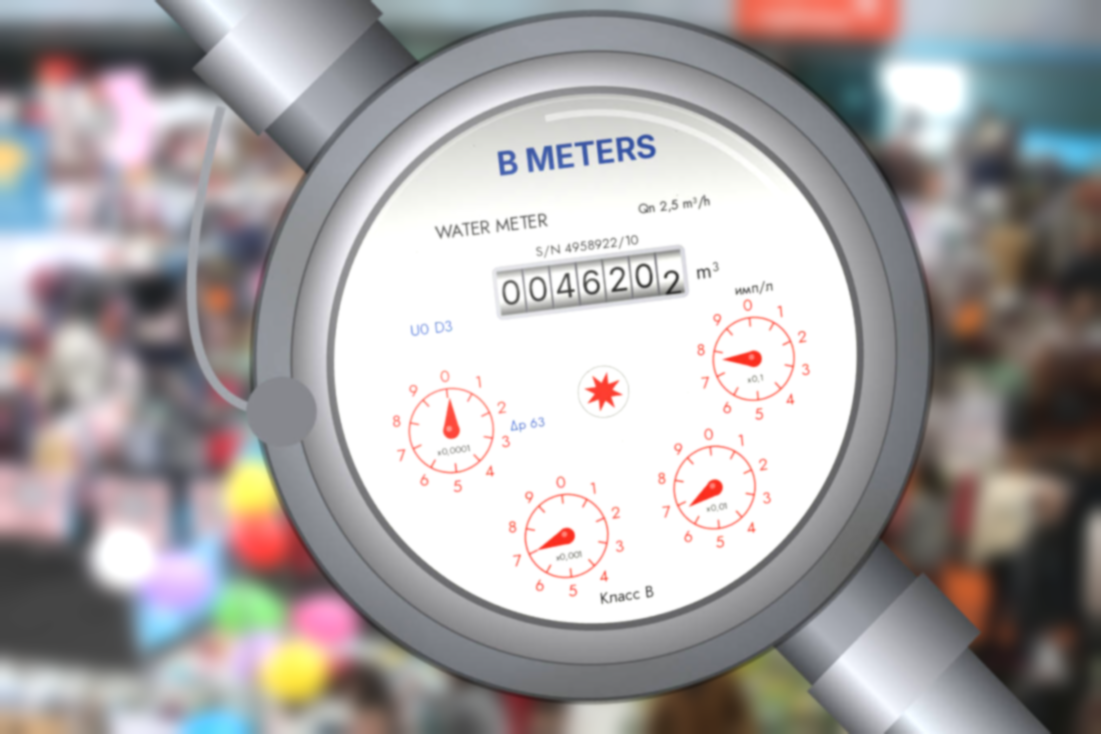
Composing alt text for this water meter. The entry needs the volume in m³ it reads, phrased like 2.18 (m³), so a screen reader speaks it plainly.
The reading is 46201.7670 (m³)
